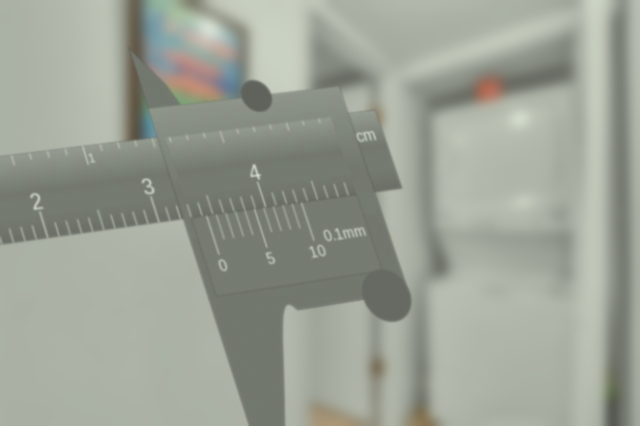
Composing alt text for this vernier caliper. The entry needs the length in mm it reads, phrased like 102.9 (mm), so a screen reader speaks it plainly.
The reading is 34.4 (mm)
